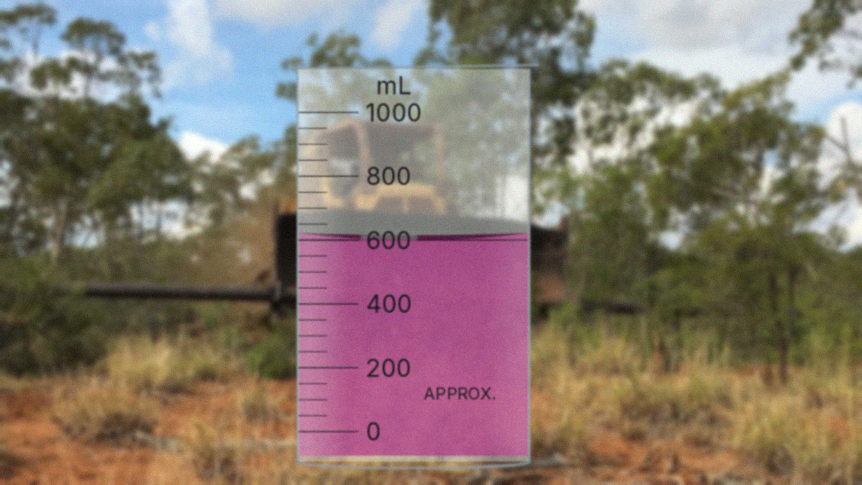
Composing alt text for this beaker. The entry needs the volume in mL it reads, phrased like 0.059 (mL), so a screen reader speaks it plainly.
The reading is 600 (mL)
